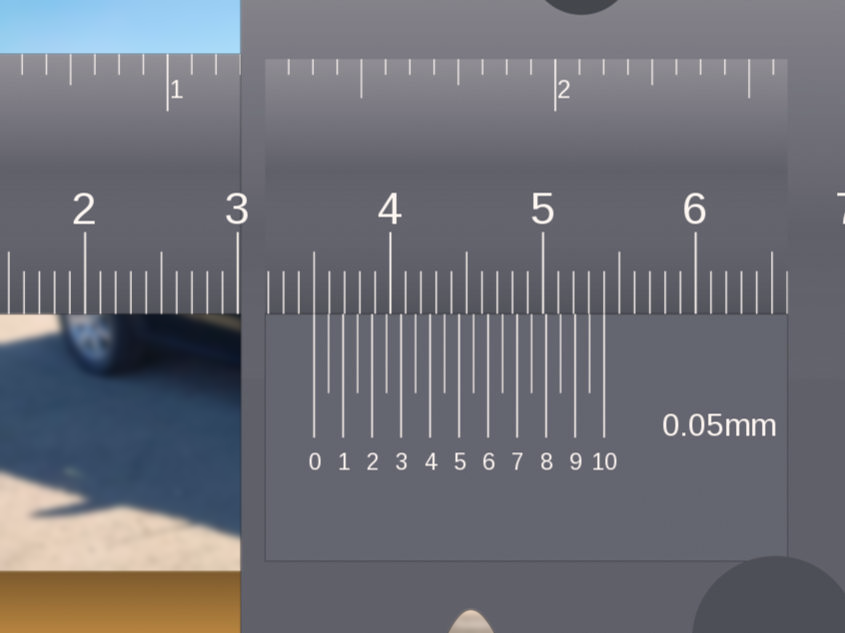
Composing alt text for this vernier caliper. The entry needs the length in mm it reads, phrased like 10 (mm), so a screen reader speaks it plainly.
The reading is 35.0 (mm)
